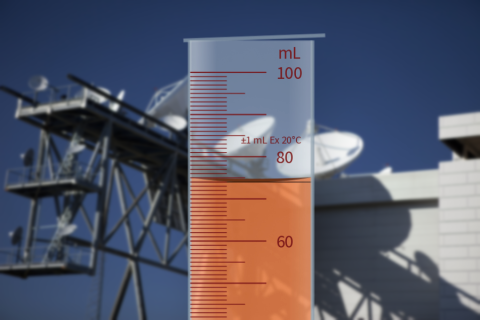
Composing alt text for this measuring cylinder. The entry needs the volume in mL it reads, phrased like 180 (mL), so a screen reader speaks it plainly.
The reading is 74 (mL)
